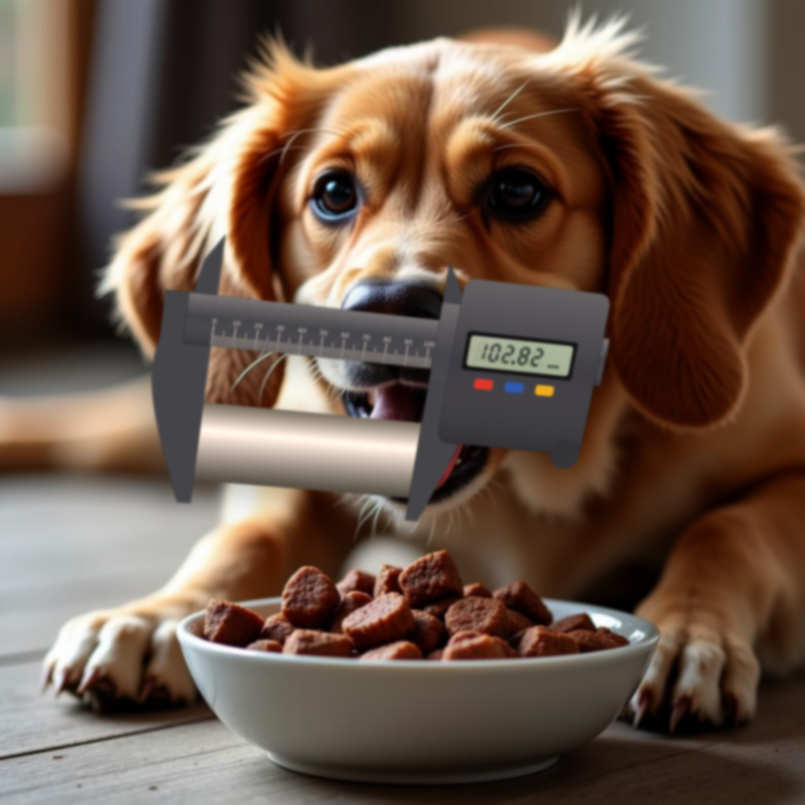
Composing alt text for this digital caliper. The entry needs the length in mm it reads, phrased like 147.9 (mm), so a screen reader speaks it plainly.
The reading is 102.82 (mm)
